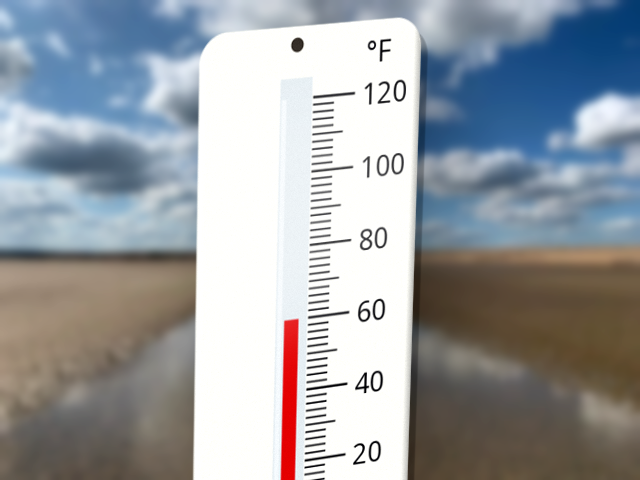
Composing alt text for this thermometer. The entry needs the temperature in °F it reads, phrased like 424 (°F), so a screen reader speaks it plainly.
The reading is 60 (°F)
